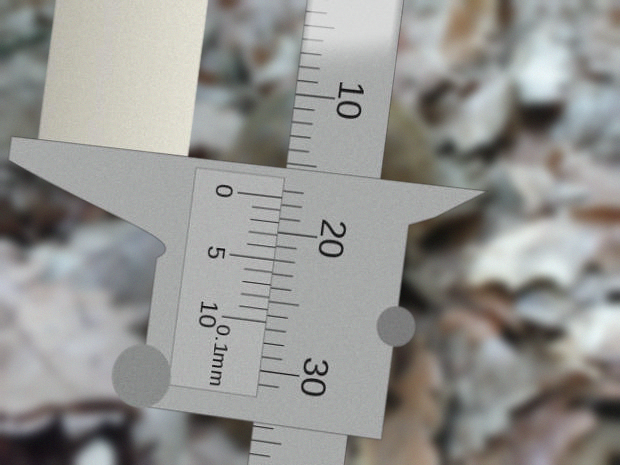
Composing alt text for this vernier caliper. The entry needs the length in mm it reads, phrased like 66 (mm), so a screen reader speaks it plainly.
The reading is 17.5 (mm)
